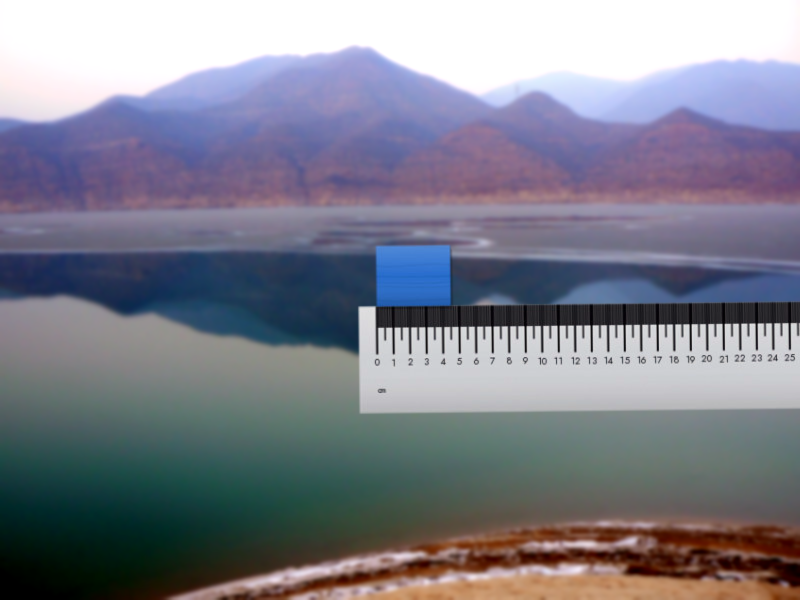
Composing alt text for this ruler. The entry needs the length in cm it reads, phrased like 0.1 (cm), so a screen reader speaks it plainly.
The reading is 4.5 (cm)
